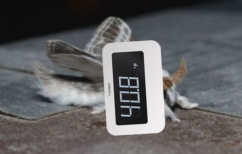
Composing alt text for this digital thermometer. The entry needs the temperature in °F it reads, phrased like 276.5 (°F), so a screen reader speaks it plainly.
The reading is 40.8 (°F)
